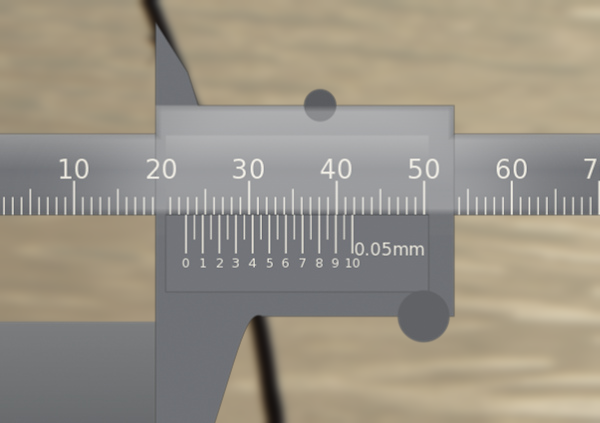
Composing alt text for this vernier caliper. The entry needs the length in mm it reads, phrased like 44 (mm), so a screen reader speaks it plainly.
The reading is 22.8 (mm)
